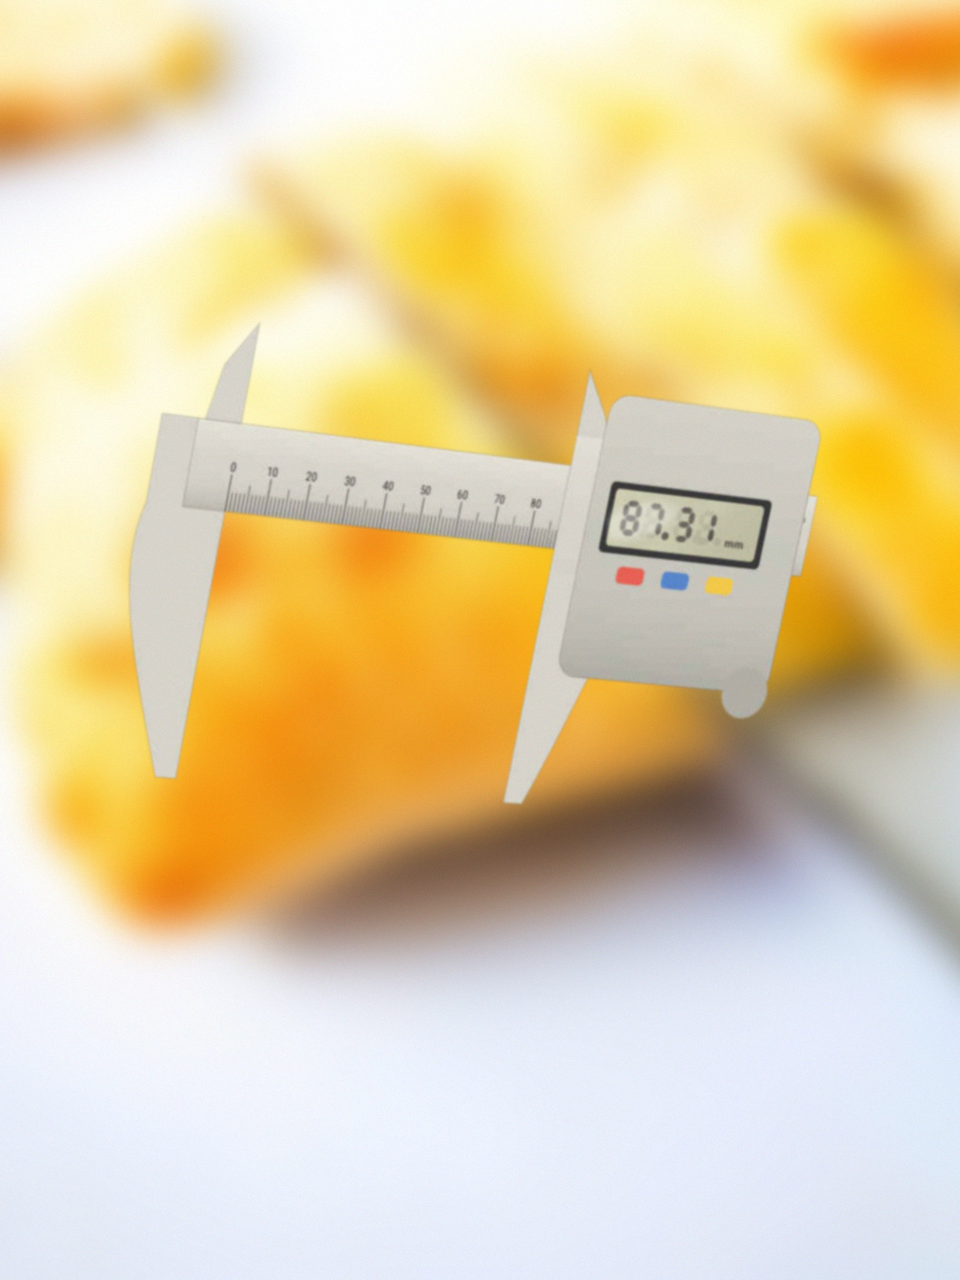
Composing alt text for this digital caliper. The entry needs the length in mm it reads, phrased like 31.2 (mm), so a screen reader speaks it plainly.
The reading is 87.31 (mm)
